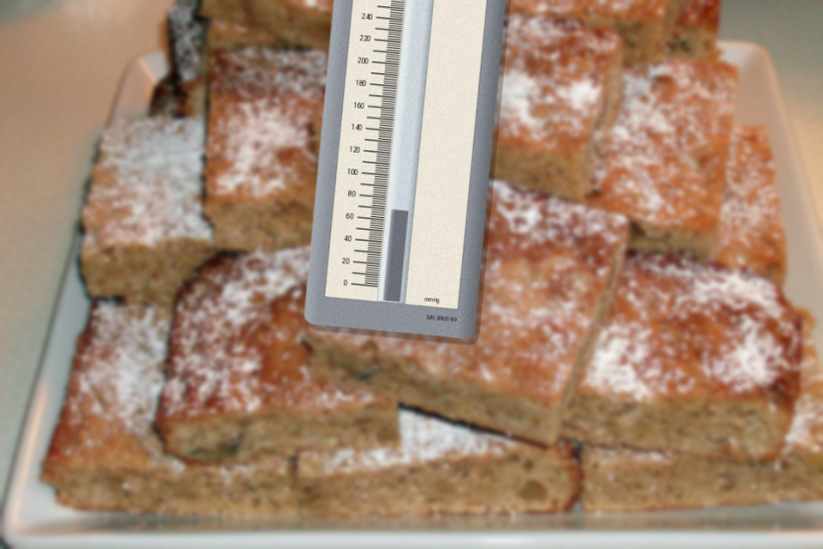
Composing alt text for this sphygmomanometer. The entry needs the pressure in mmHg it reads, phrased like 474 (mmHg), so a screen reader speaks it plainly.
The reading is 70 (mmHg)
